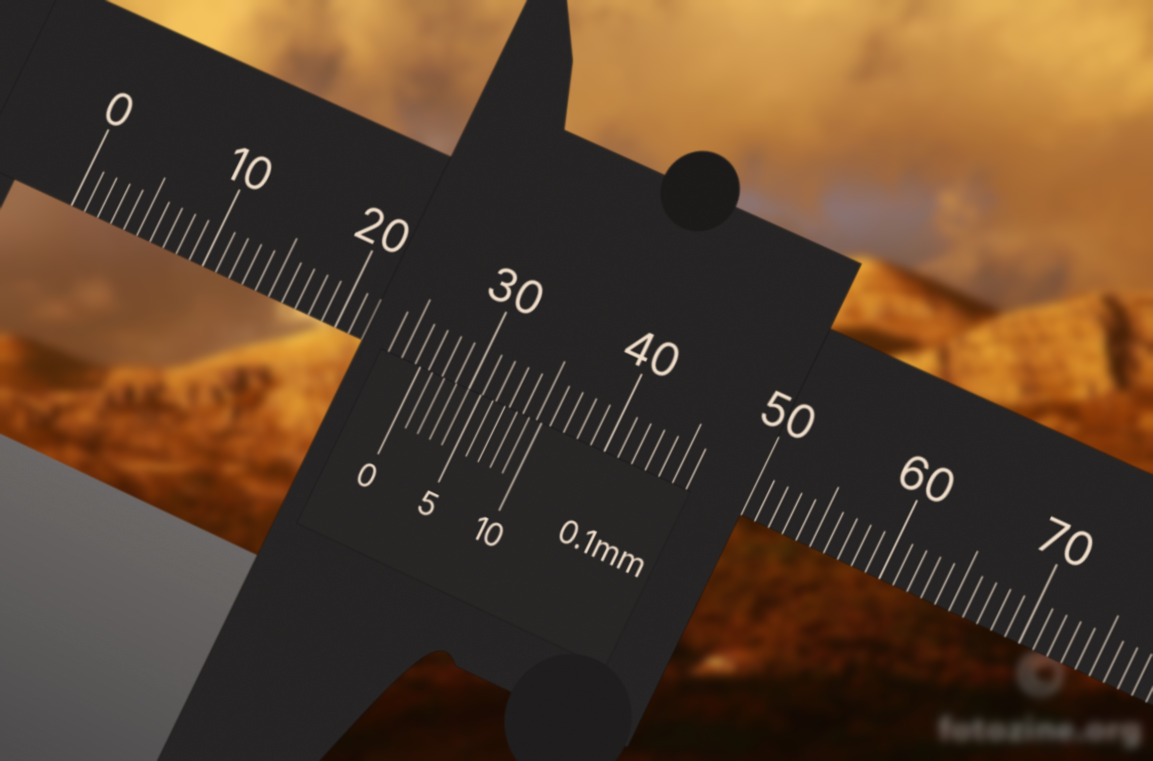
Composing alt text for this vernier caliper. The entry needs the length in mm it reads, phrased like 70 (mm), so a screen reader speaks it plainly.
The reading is 26.4 (mm)
